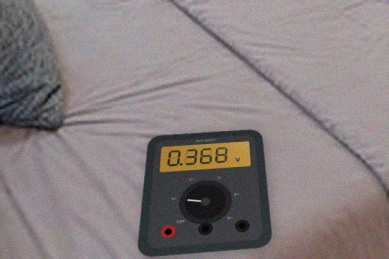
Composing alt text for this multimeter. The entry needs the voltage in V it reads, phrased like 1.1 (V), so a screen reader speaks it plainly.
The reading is 0.368 (V)
